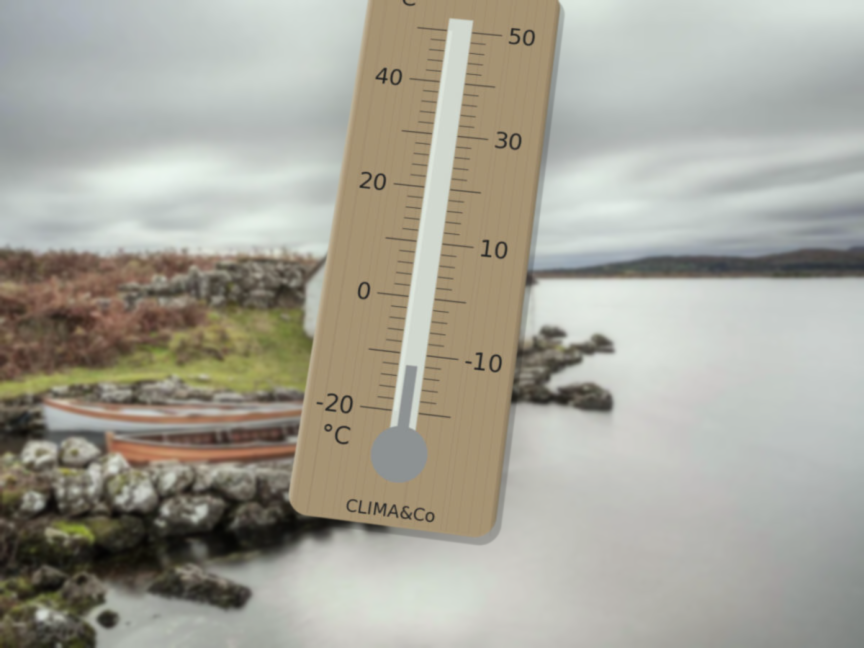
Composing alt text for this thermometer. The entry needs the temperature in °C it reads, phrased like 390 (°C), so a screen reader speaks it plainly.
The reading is -12 (°C)
